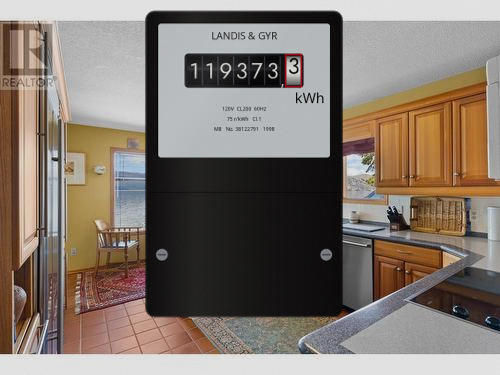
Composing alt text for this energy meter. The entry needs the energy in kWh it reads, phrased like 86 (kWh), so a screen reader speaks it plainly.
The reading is 119373.3 (kWh)
